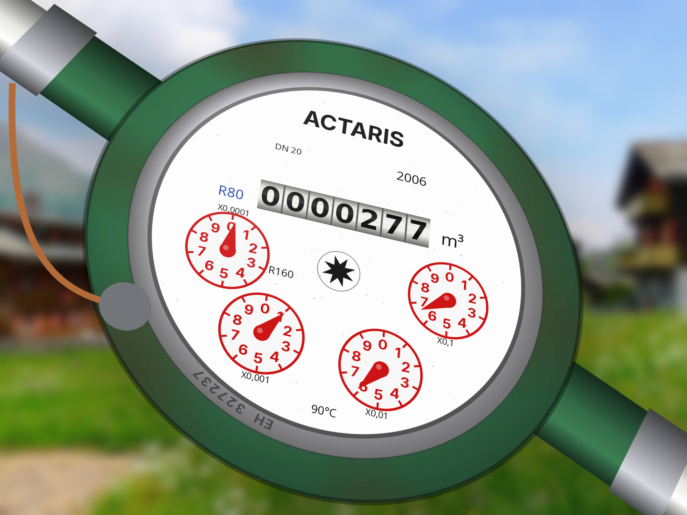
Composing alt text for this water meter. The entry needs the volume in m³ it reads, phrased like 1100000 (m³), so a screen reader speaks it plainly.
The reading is 277.6610 (m³)
